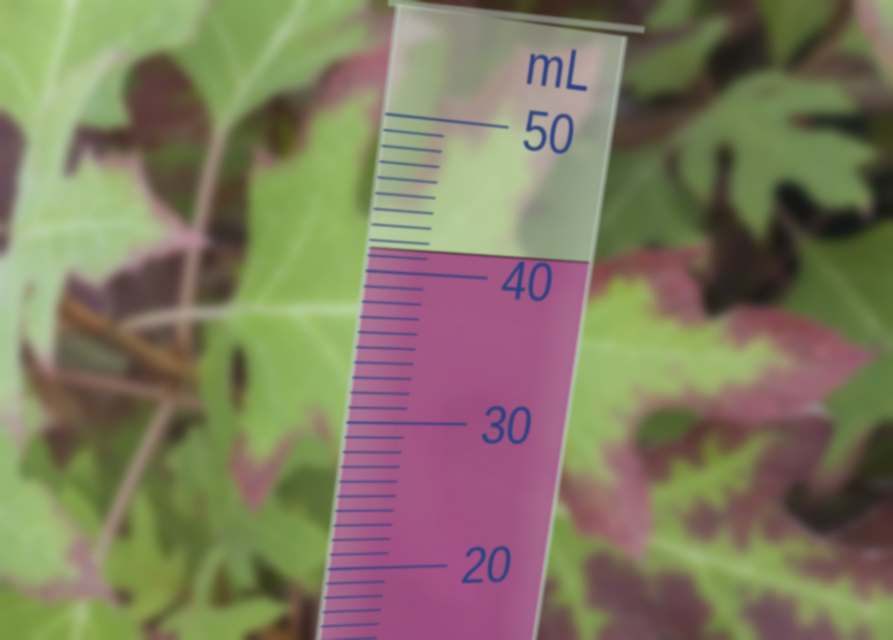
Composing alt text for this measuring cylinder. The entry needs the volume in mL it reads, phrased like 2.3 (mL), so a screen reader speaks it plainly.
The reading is 41.5 (mL)
